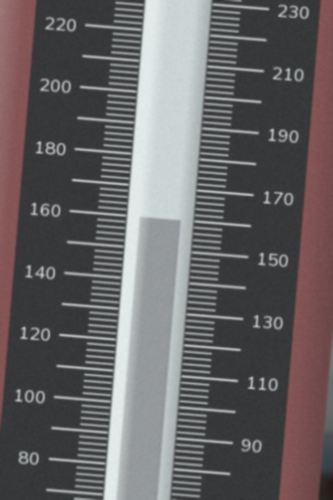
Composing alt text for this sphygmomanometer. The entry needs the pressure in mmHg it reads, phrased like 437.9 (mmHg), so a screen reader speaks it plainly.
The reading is 160 (mmHg)
